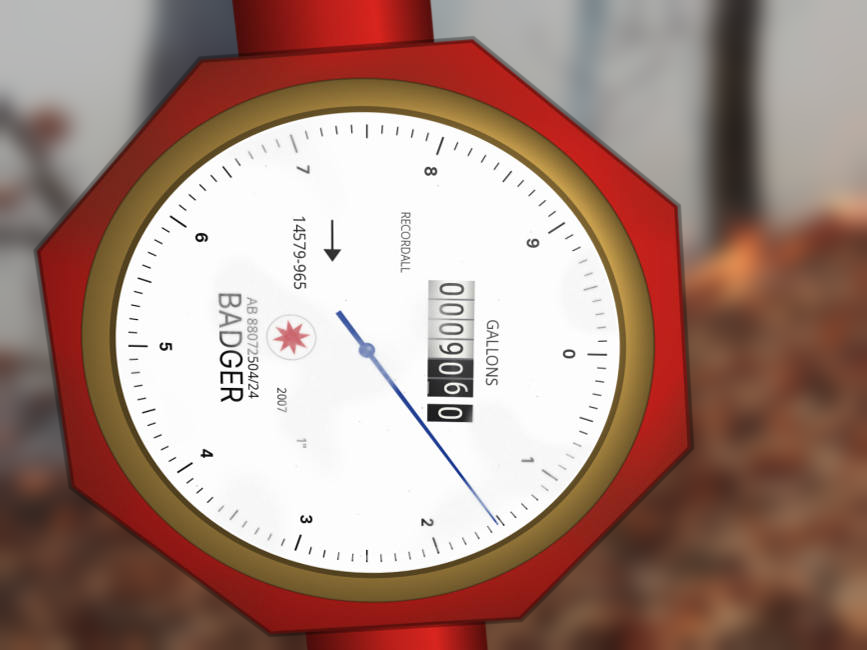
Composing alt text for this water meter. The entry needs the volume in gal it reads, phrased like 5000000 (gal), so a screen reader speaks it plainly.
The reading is 9061.5 (gal)
